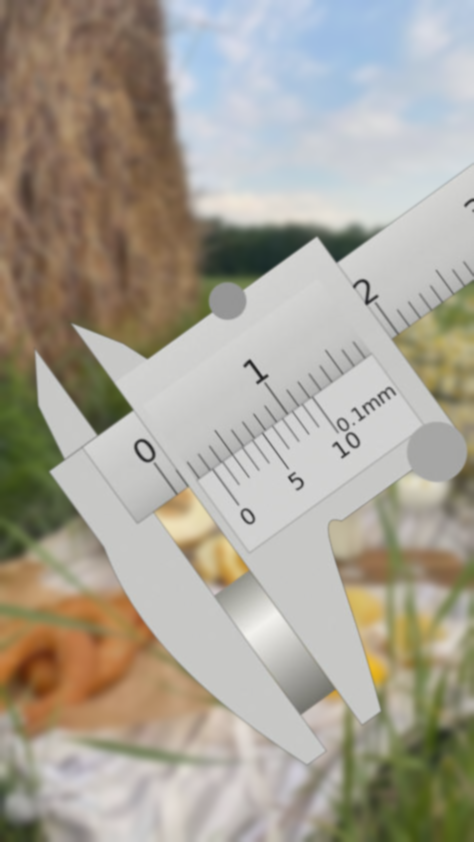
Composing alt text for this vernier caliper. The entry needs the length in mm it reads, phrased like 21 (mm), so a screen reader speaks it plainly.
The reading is 3.2 (mm)
